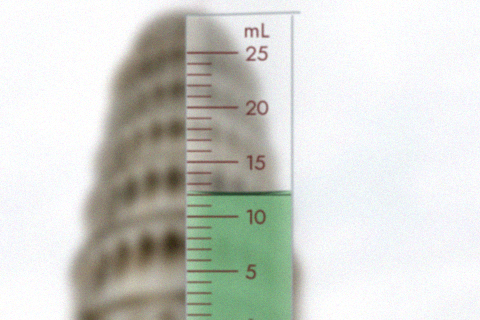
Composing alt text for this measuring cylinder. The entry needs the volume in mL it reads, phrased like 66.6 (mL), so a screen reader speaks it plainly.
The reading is 12 (mL)
